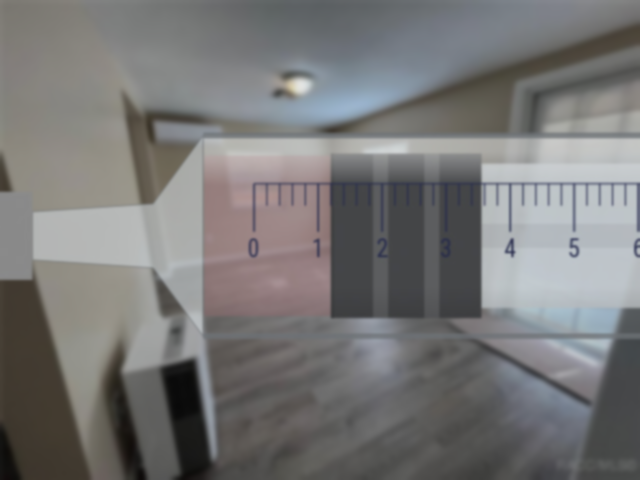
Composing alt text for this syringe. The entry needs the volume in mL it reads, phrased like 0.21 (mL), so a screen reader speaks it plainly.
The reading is 1.2 (mL)
